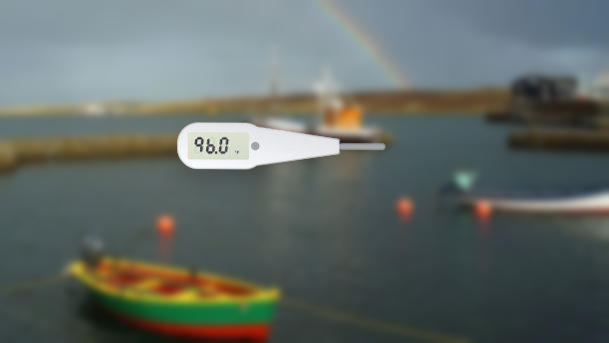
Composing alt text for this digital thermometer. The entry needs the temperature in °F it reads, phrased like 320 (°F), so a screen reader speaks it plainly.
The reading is 96.0 (°F)
